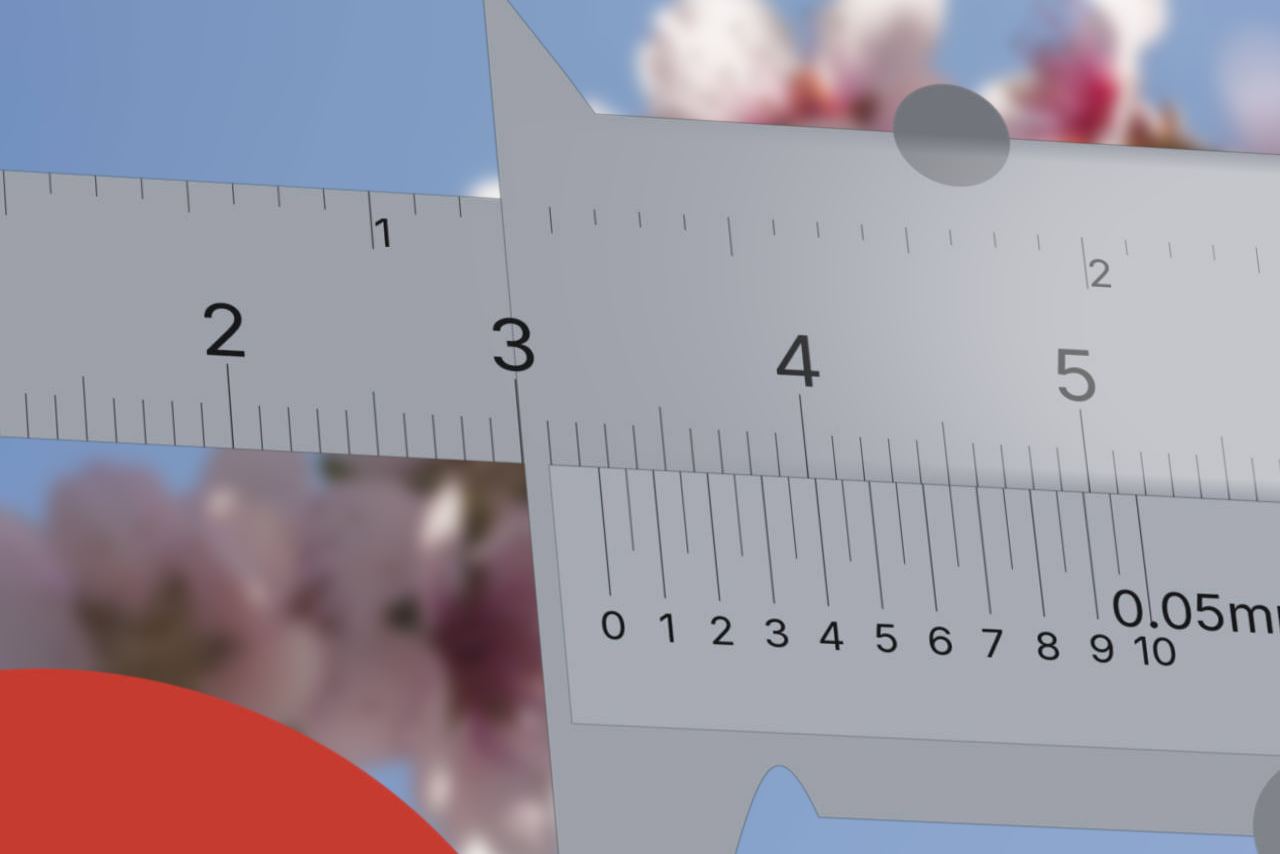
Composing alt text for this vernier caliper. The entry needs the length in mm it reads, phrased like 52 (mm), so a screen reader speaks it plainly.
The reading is 32.65 (mm)
